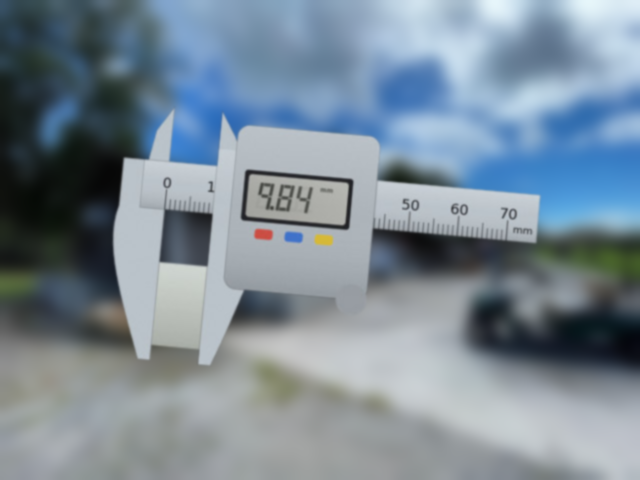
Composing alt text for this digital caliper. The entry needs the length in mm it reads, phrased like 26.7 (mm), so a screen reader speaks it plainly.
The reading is 9.84 (mm)
